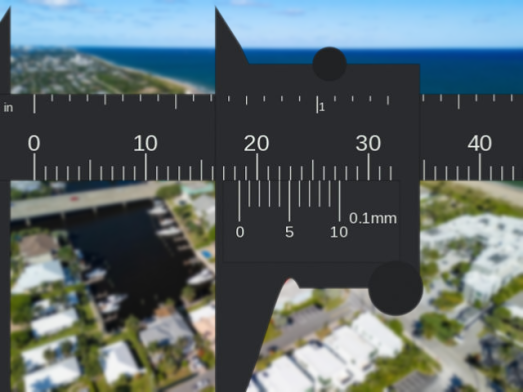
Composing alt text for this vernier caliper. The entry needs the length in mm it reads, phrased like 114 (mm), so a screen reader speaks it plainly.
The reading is 18.4 (mm)
